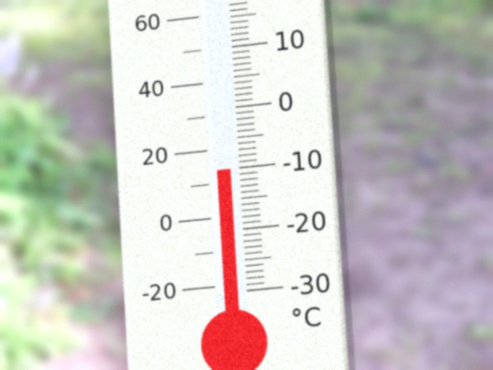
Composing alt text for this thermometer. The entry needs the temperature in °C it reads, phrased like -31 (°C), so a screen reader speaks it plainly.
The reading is -10 (°C)
